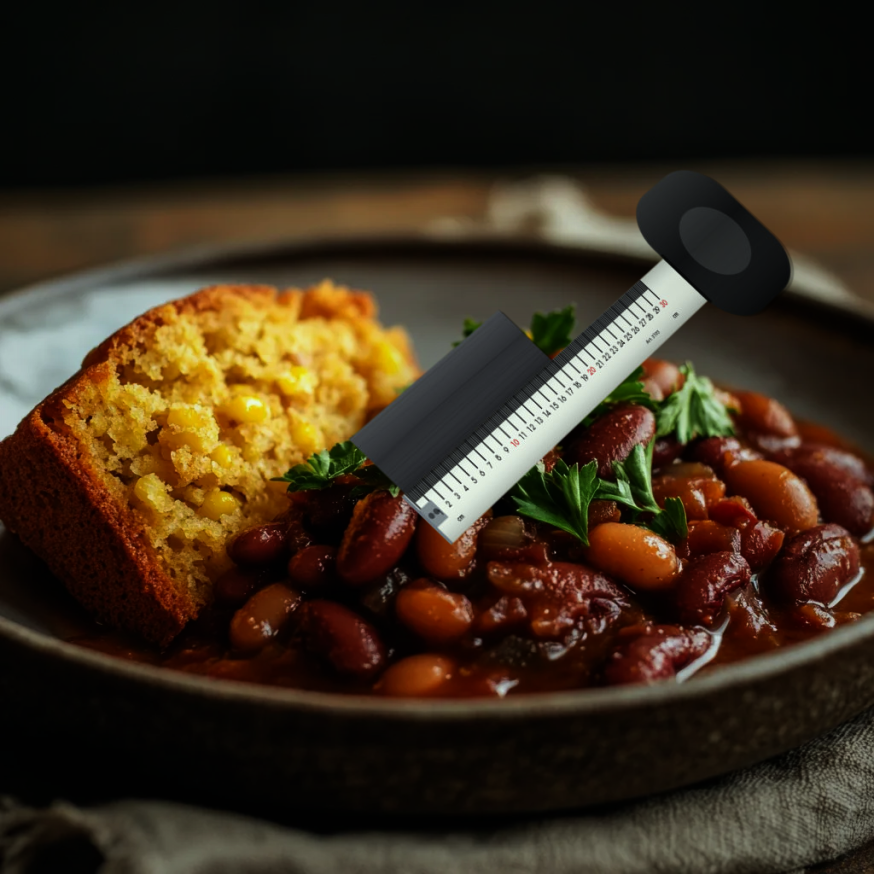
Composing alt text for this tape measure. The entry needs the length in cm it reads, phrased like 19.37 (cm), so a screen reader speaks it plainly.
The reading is 18 (cm)
